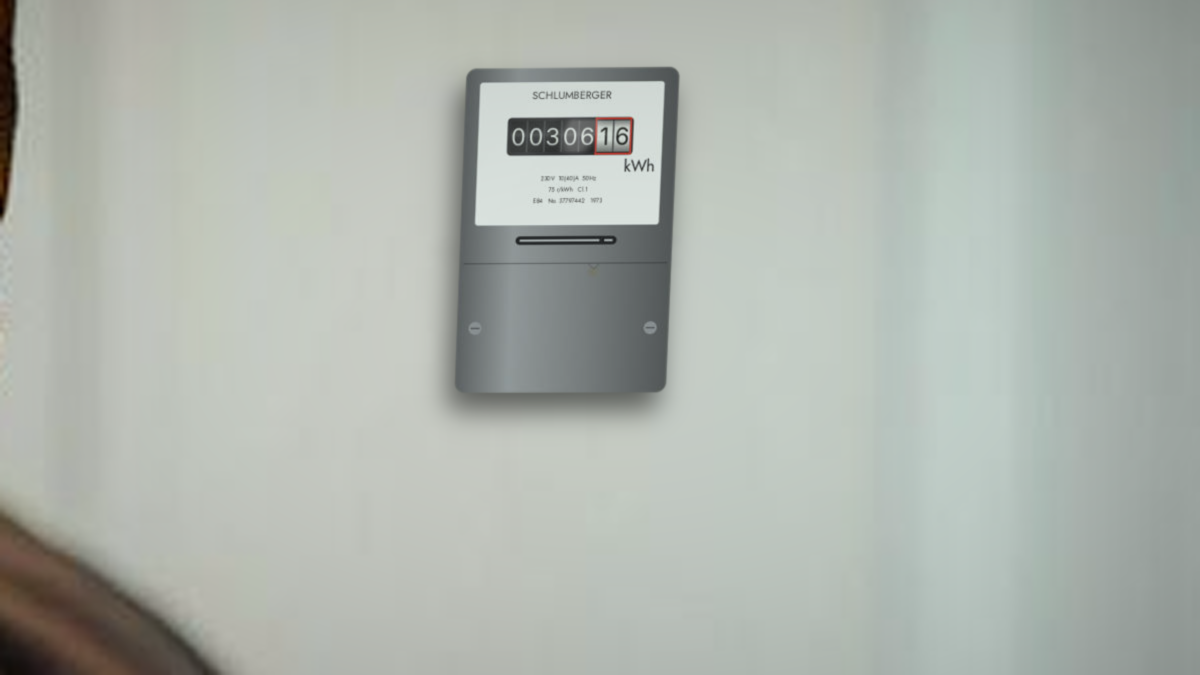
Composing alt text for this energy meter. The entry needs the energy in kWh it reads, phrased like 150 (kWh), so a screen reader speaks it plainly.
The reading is 306.16 (kWh)
